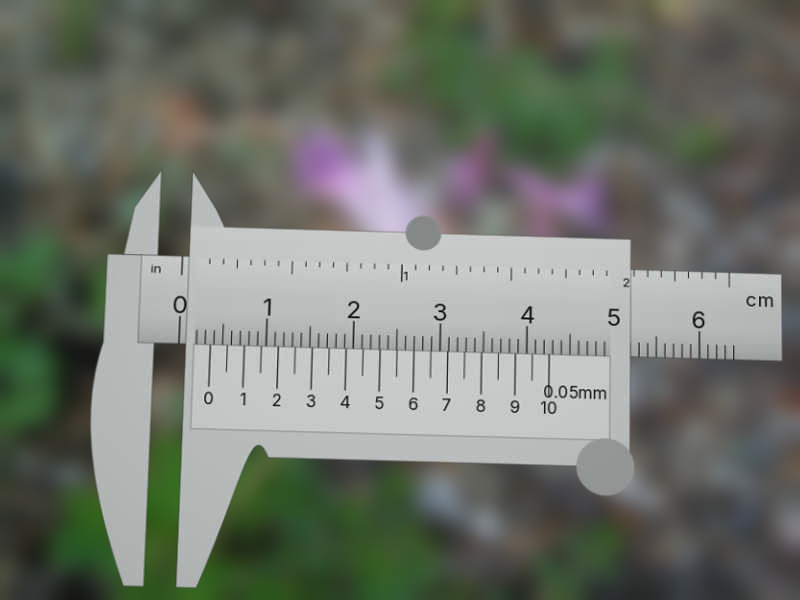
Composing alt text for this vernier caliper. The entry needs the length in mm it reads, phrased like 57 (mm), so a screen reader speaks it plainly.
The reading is 3.6 (mm)
